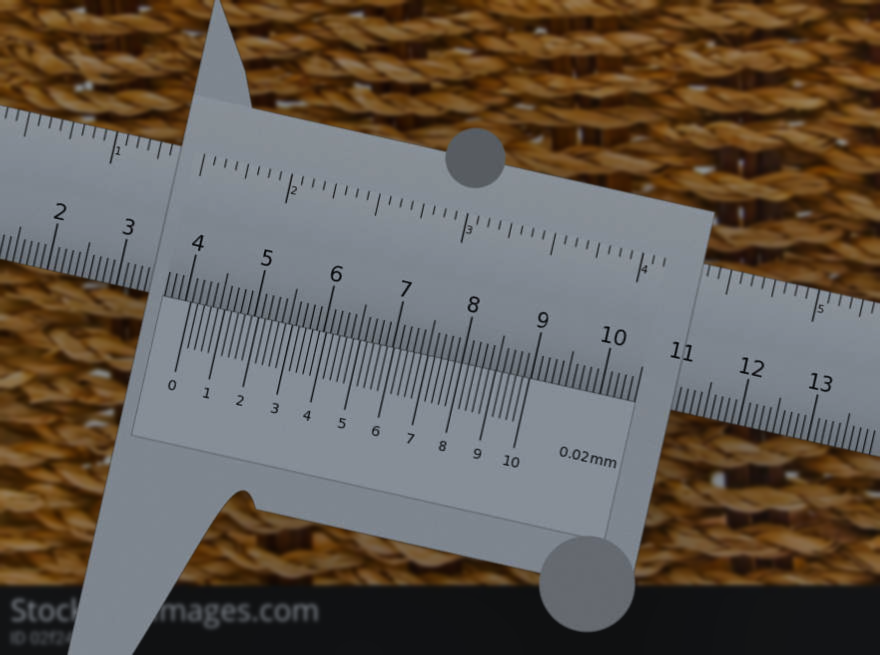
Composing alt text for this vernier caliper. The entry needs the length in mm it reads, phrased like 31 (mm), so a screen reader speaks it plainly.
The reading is 40.8 (mm)
